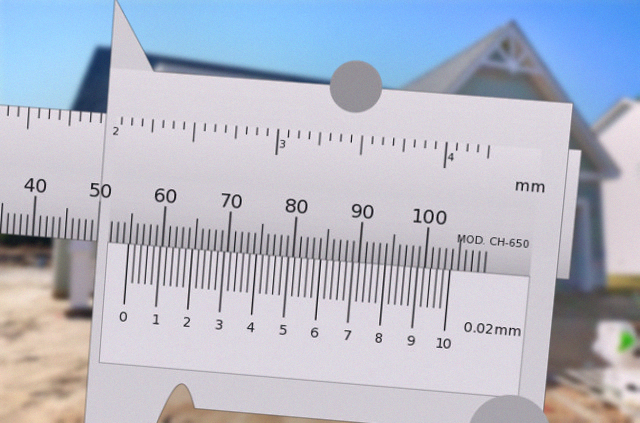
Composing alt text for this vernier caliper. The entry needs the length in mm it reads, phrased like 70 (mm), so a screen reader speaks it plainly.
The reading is 54.8 (mm)
